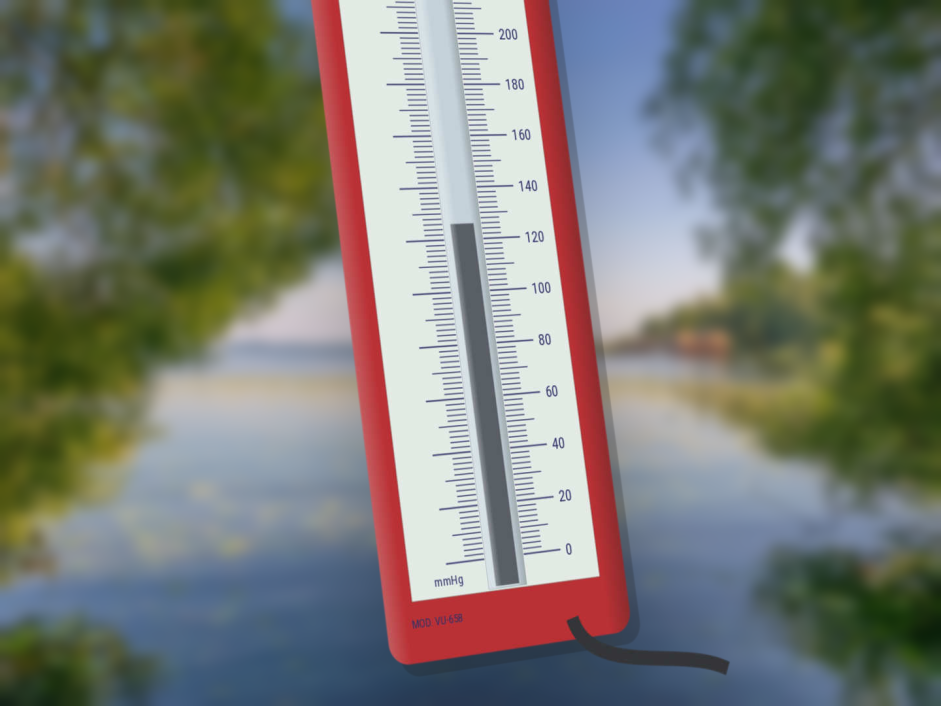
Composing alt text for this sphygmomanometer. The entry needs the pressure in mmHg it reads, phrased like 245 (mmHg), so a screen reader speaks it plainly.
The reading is 126 (mmHg)
